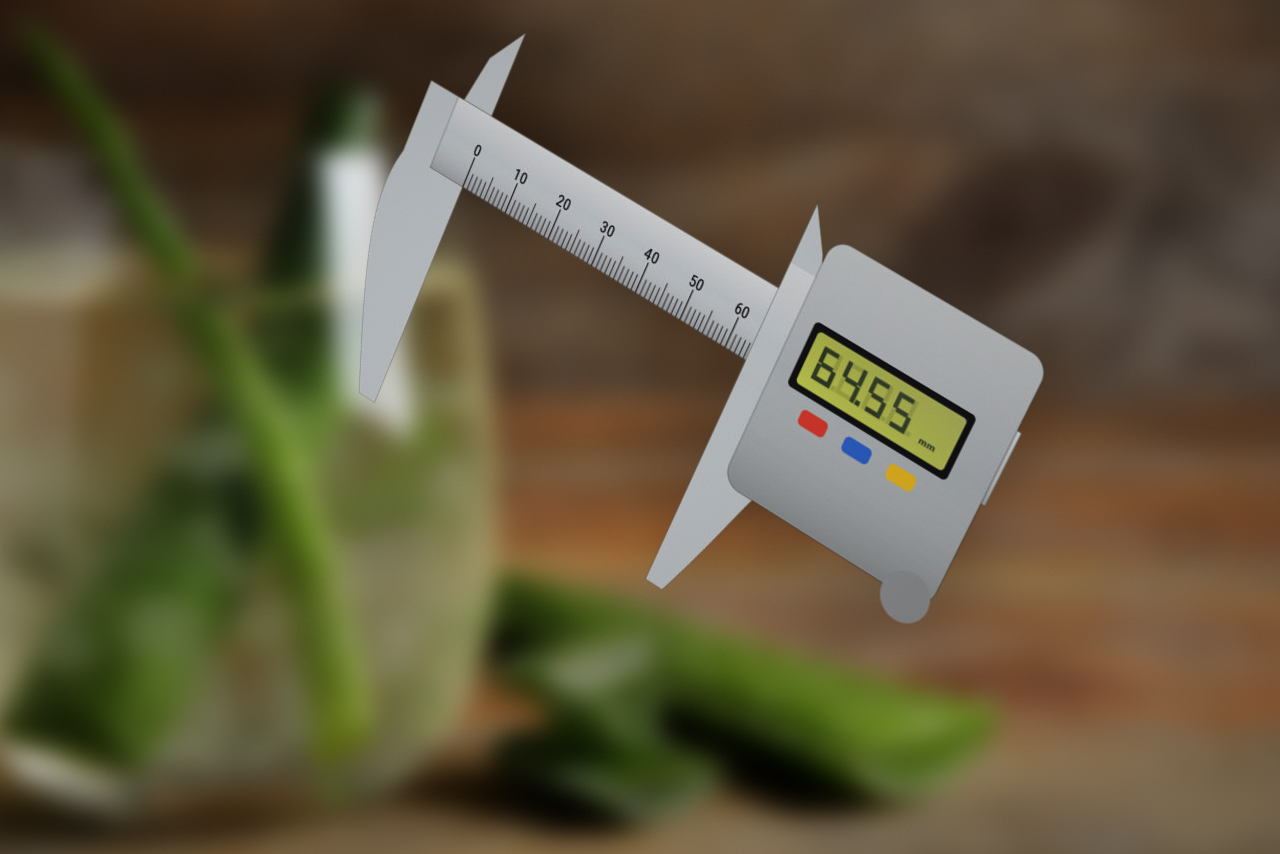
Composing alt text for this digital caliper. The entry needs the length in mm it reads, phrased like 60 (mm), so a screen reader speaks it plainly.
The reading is 64.55 (mm)
